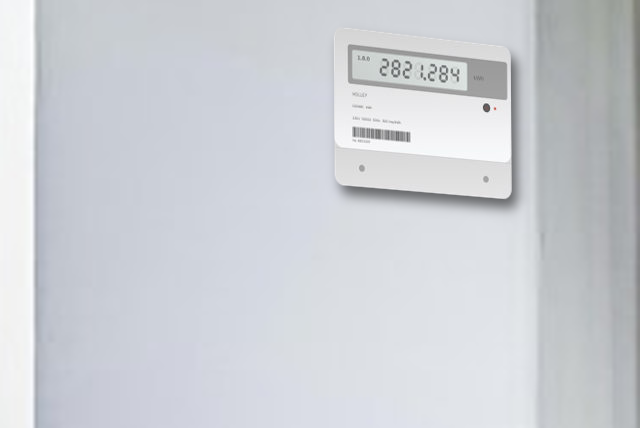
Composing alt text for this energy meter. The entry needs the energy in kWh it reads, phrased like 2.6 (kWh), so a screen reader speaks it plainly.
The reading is 2821.284 (kWh)
